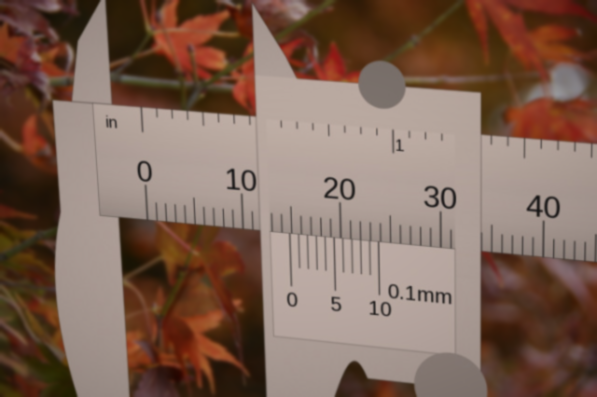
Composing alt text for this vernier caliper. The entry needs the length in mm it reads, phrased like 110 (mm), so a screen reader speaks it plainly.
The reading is 14.8 (mm)
